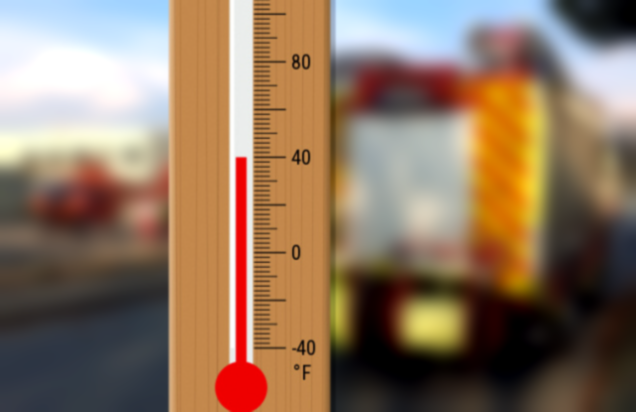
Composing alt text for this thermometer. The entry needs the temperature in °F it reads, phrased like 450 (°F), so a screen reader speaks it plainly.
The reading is 40 (°F)
